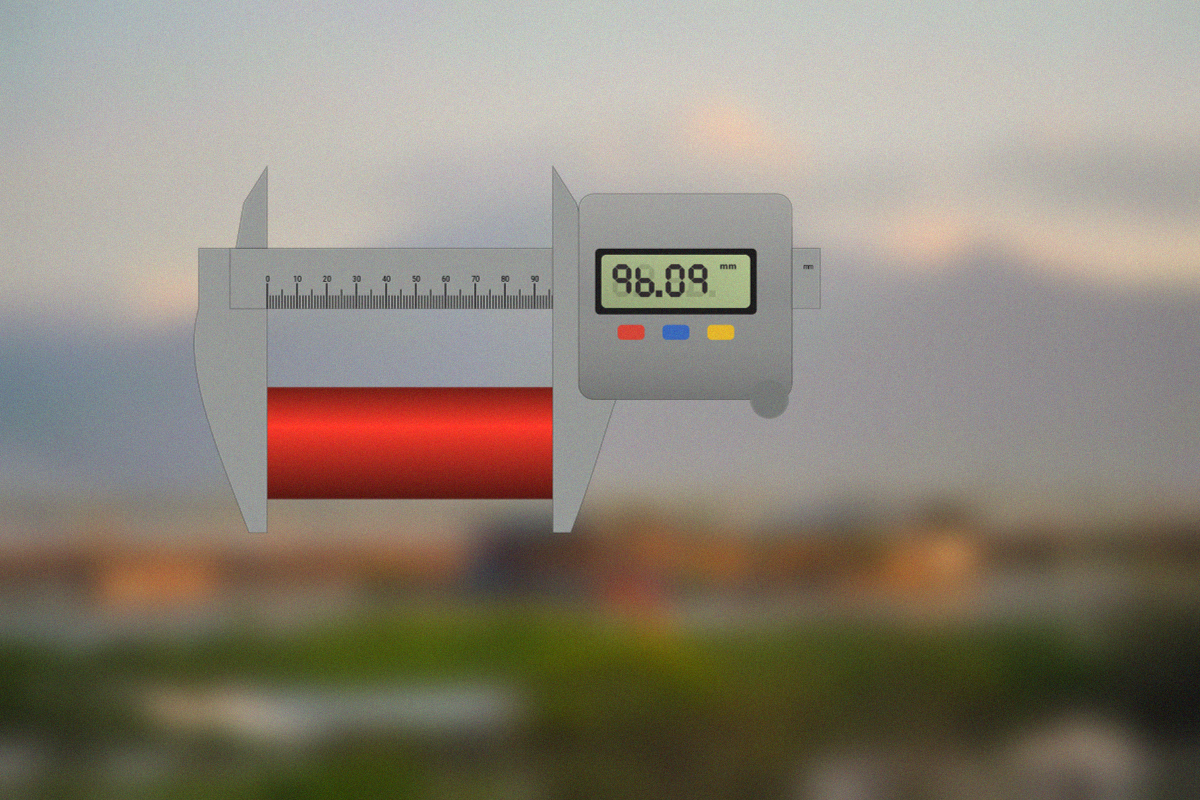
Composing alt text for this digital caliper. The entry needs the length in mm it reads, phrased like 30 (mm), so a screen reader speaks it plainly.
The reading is 96.09 (mm)
